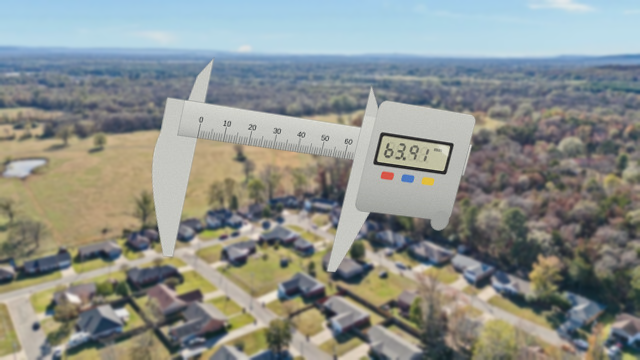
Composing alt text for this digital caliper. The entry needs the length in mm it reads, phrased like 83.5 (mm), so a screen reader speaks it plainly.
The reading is 63.91 (mm)
